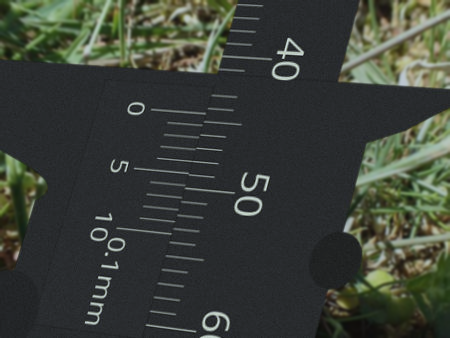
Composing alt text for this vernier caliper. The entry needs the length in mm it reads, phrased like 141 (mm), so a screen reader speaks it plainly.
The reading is 44.4 (mm)
